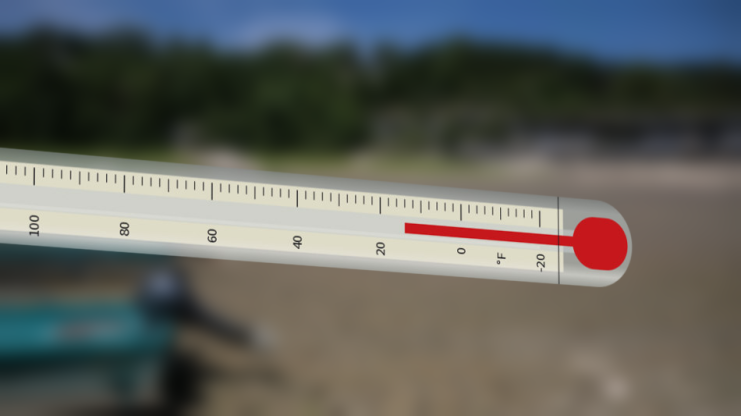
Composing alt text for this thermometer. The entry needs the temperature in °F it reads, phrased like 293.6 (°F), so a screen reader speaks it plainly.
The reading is 14 (°F)
